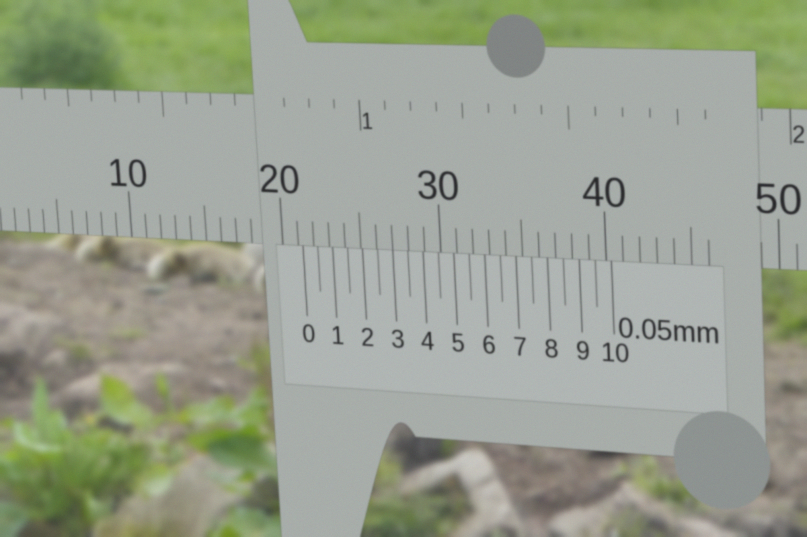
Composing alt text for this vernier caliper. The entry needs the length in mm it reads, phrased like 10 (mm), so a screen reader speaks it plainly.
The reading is 21.3 (mm)
